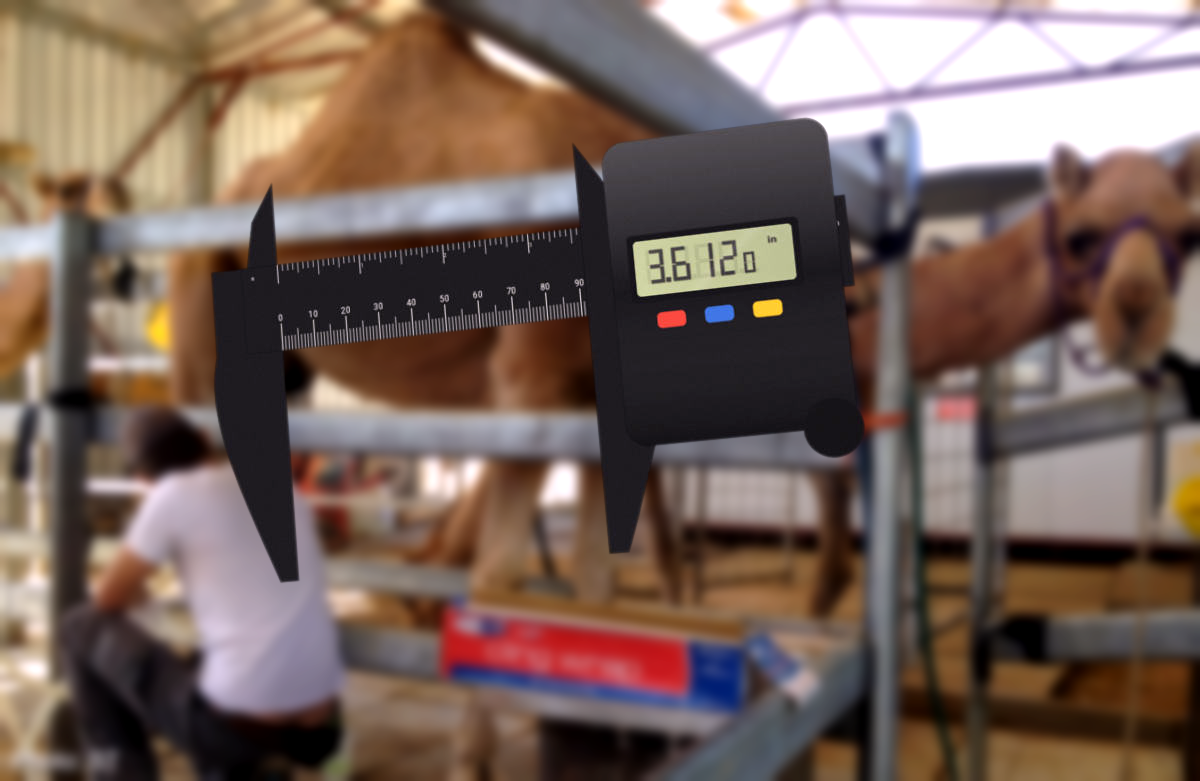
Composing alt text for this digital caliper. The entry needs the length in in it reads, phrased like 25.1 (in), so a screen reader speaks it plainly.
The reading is 3.6120 (in)
